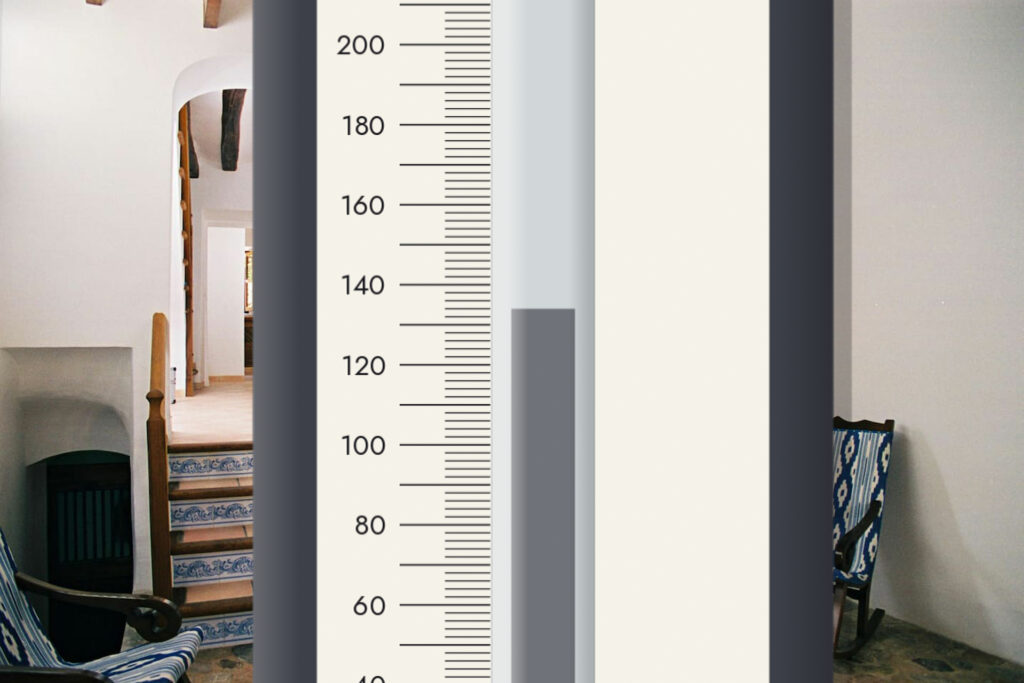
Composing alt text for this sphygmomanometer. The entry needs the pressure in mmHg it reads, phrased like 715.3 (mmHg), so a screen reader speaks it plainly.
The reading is 134 (mmHg)
